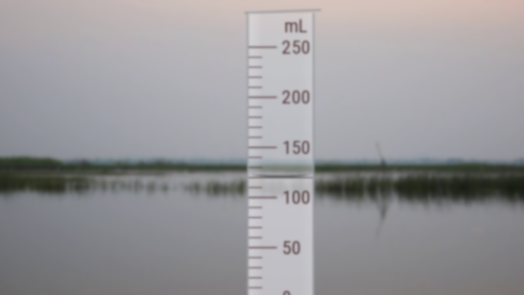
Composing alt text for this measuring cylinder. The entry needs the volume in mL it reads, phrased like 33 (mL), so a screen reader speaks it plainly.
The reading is 120 (mL)
